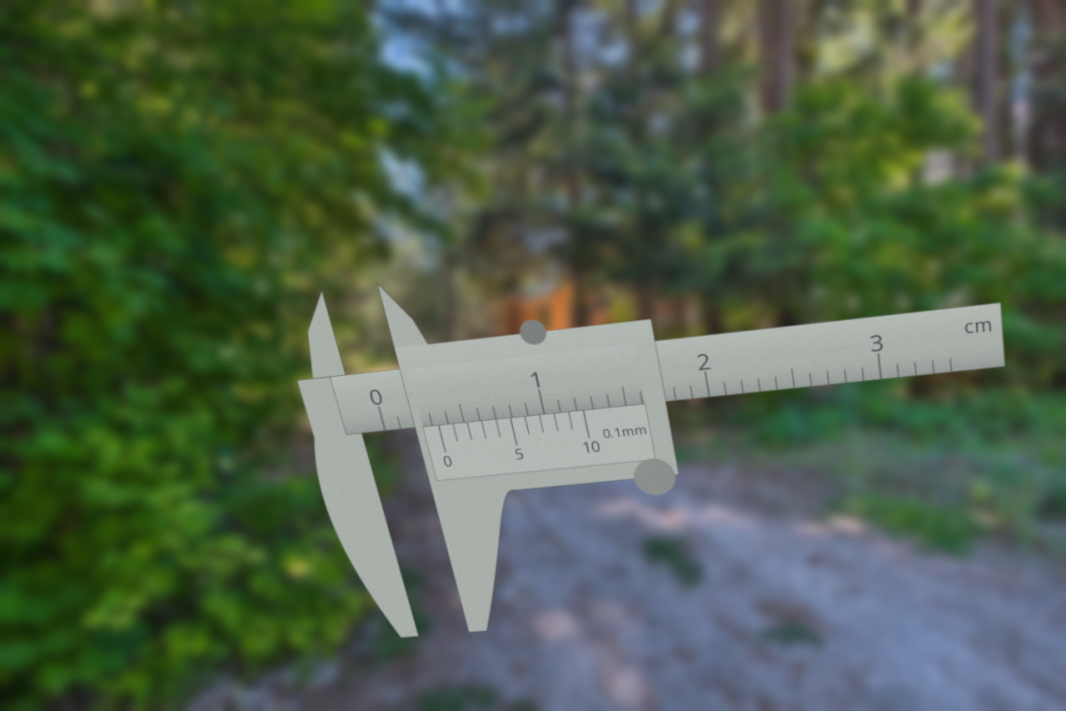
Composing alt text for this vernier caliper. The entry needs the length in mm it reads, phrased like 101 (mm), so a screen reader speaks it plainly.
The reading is 3.4 (mm)
